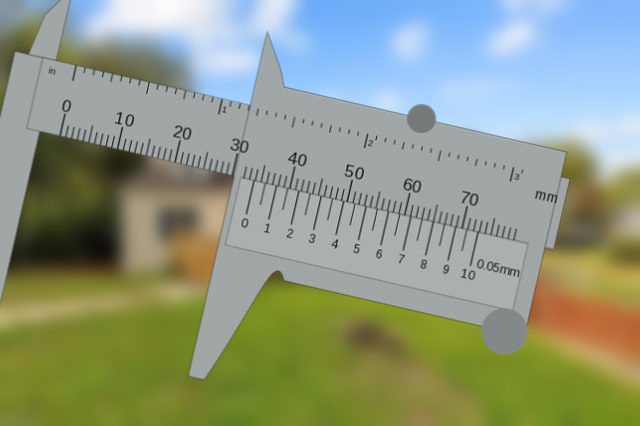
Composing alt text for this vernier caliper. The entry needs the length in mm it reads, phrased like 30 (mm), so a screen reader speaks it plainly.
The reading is 33.8 (mm)
